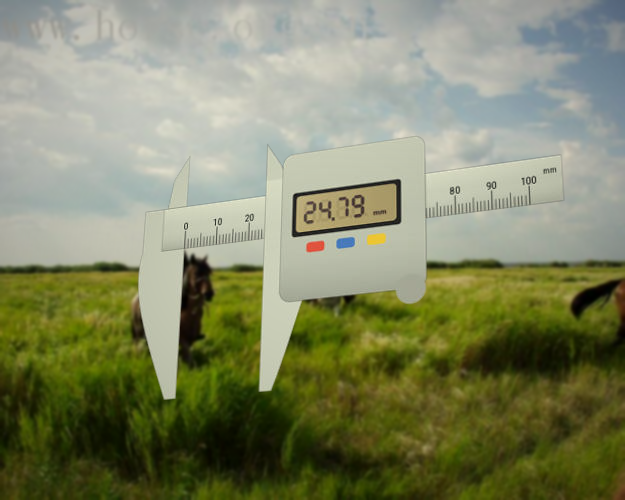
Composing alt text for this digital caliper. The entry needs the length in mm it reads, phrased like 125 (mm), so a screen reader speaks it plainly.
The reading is 24.79 (mm)
